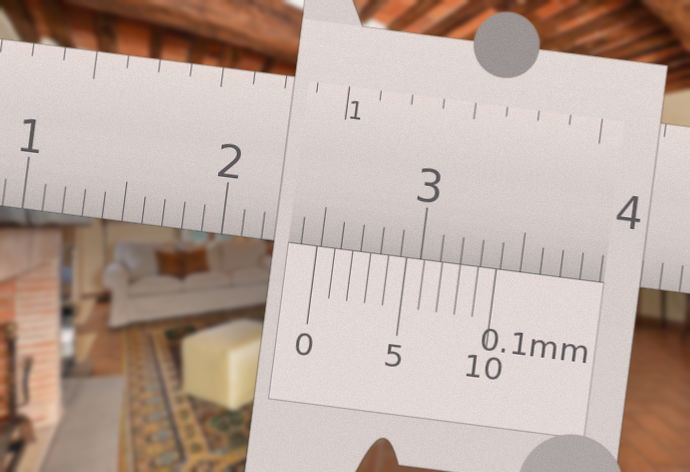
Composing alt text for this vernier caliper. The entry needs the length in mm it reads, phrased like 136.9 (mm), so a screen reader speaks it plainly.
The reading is 24.8 (mm)
